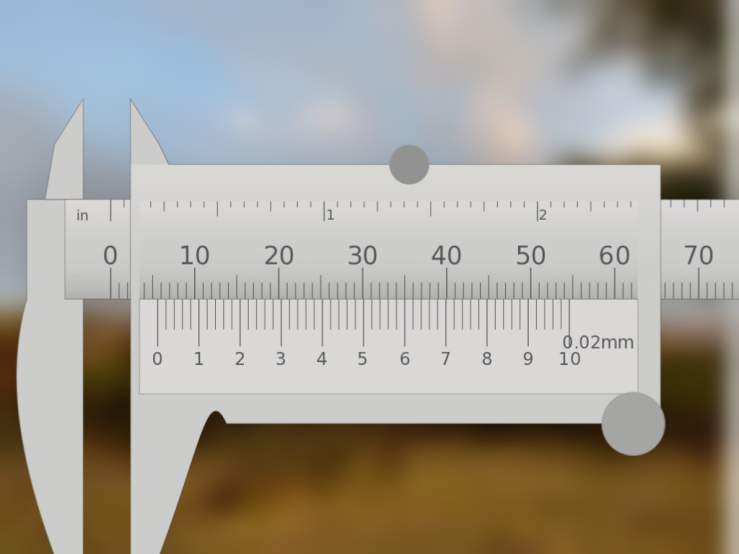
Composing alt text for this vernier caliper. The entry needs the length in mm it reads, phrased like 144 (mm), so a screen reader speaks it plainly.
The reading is 5.6 (mm)
